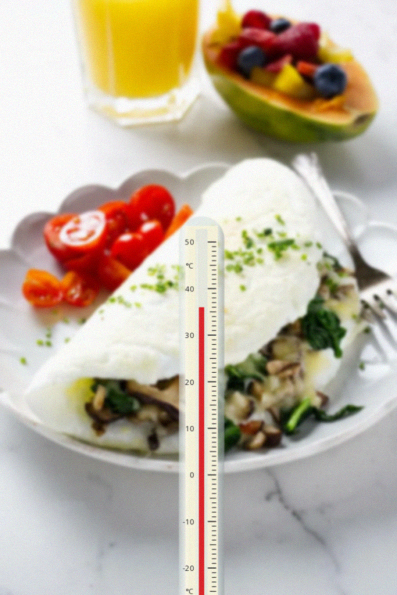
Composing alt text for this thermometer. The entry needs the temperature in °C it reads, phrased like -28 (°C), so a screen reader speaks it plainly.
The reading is 36 (°C)
